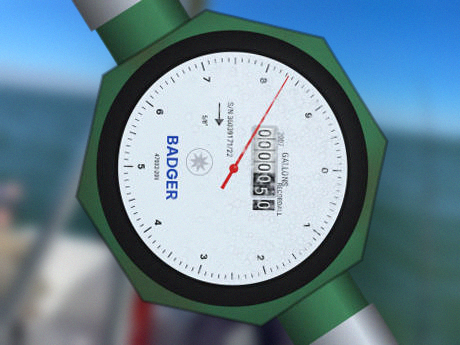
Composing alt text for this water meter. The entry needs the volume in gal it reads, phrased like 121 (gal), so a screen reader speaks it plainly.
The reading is 48.3 (gal)
